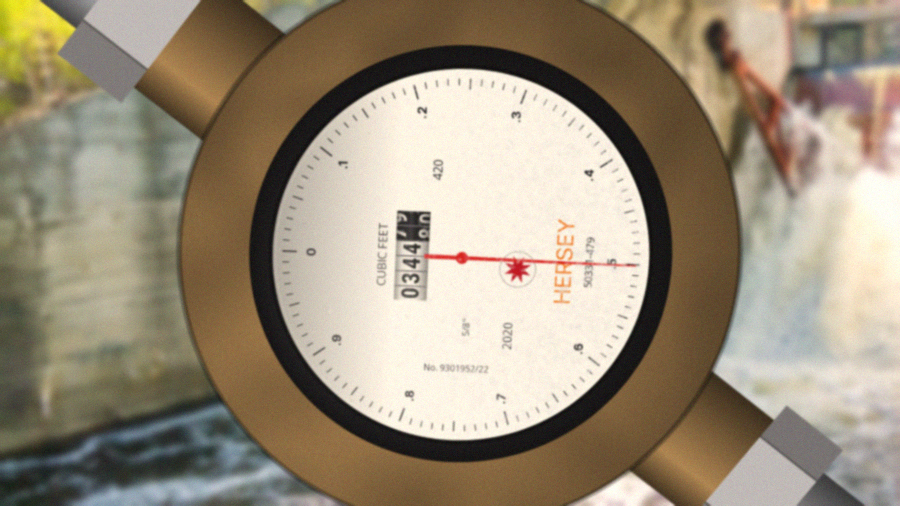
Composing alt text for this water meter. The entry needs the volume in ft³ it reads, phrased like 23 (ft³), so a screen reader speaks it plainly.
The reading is 34479.50 (ft³)
